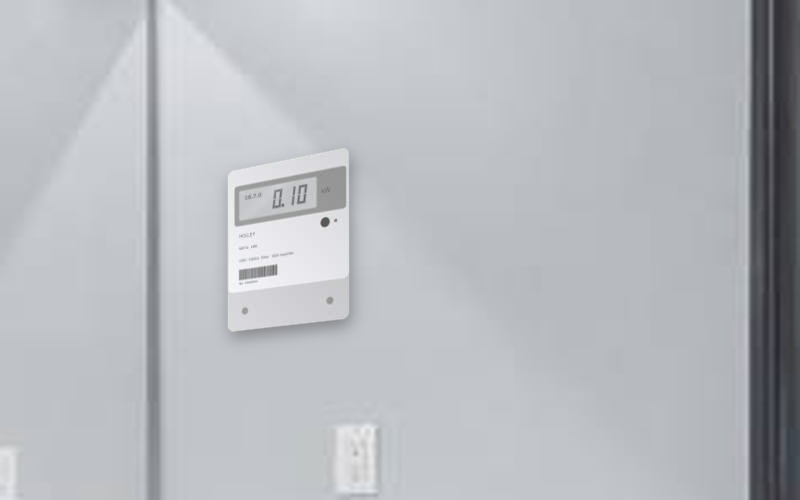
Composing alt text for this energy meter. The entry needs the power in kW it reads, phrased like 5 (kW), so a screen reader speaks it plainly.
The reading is 0.10 (kW)
